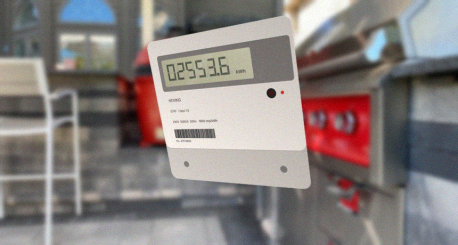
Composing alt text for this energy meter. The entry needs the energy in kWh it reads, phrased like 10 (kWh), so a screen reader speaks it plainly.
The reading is 2553.6 (kWh)
